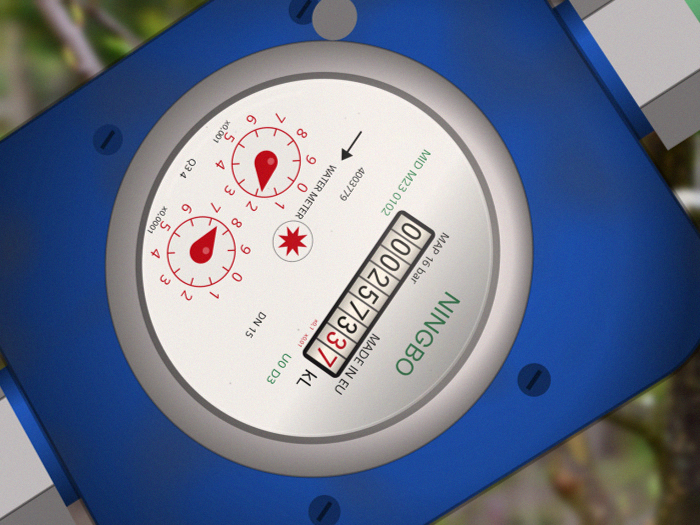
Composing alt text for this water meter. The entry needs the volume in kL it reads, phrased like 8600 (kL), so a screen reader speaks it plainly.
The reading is 2573.3717 (kL)
